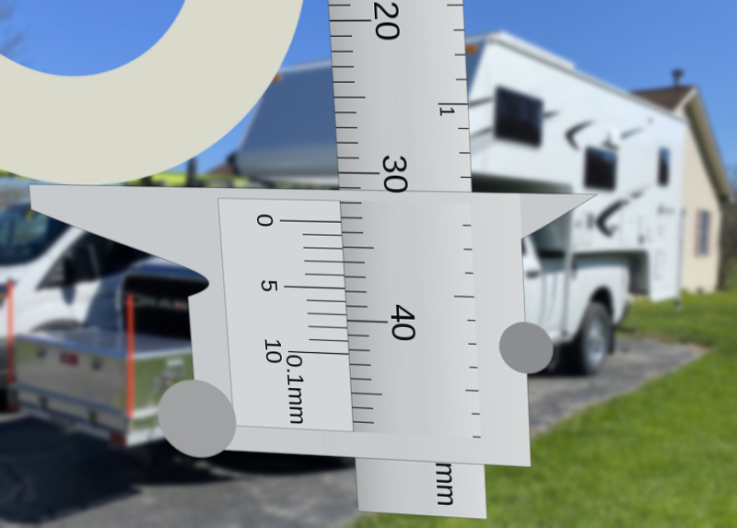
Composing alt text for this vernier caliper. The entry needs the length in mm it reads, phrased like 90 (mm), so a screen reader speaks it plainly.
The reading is 33.3 (mm)
